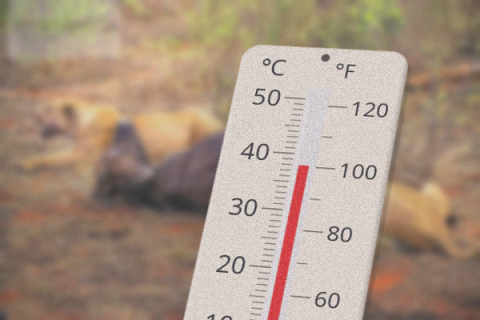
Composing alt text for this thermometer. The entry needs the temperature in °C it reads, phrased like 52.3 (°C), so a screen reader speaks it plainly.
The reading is 38 (°C)
